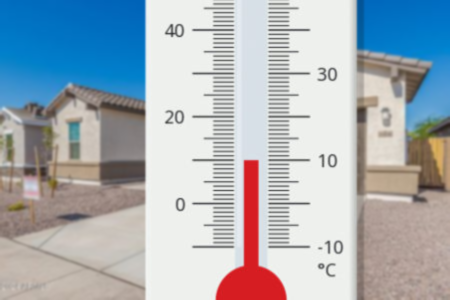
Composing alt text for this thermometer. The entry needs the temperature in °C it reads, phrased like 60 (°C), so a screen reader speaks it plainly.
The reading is 10 (°C)
